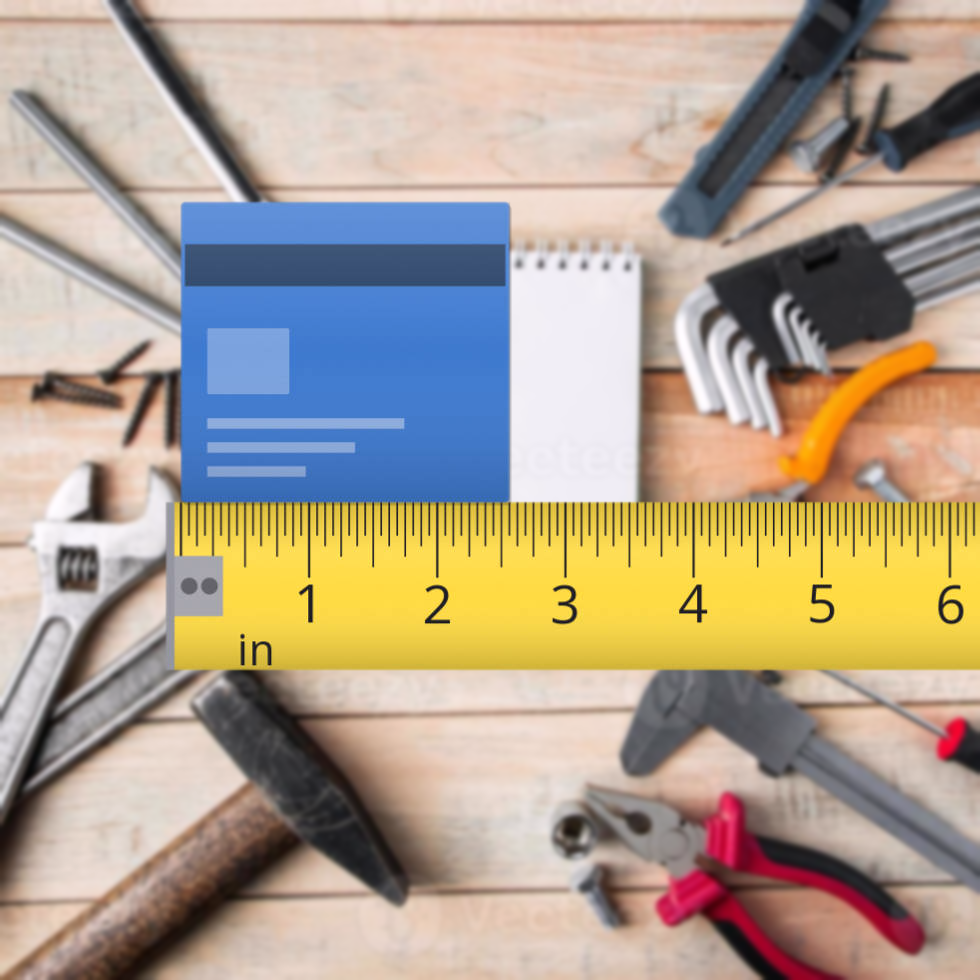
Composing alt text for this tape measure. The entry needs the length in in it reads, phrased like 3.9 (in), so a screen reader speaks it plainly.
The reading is 2.5625 (in)
